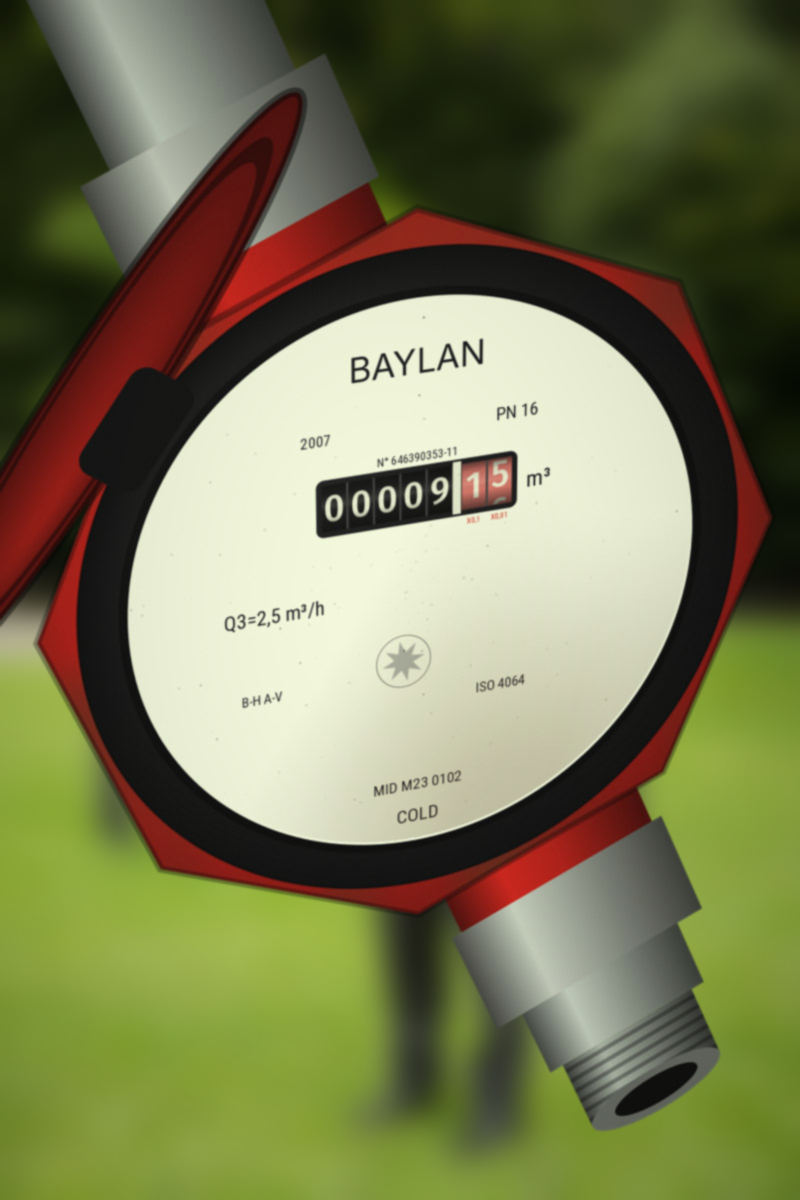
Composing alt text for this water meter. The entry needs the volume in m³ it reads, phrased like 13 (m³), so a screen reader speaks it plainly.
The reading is 9.15 (m³)
